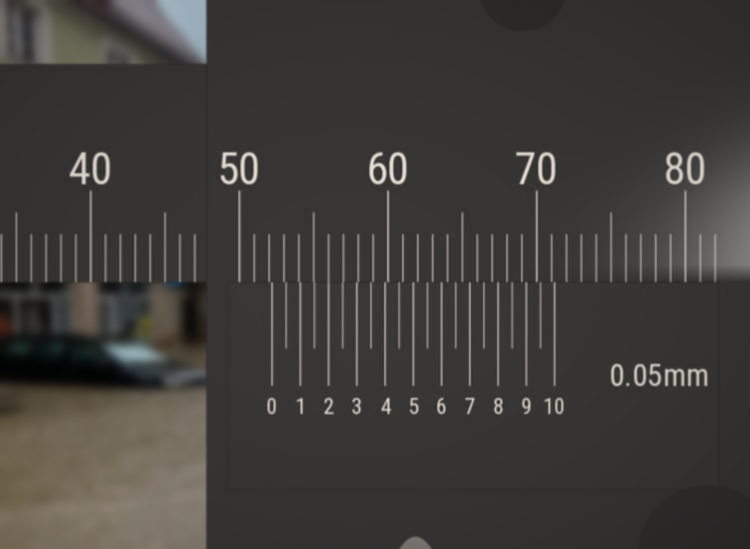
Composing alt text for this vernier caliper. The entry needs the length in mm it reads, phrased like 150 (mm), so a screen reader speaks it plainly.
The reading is 52.2 (mm)
